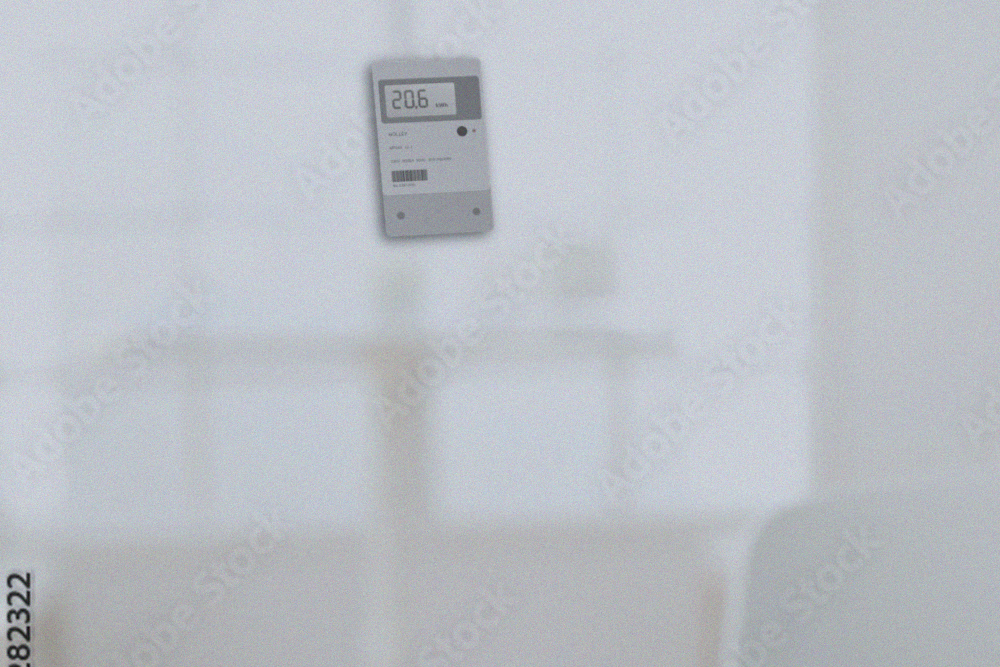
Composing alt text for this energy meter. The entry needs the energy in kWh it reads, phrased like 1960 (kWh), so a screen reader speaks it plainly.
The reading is 20.6 (kWh)
